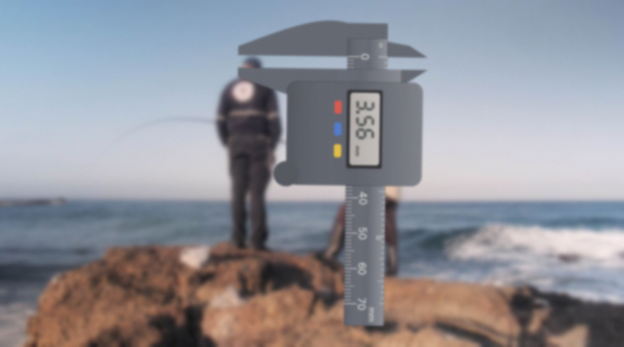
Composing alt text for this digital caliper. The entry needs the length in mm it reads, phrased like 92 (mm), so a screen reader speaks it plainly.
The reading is 3.56 (mm)
